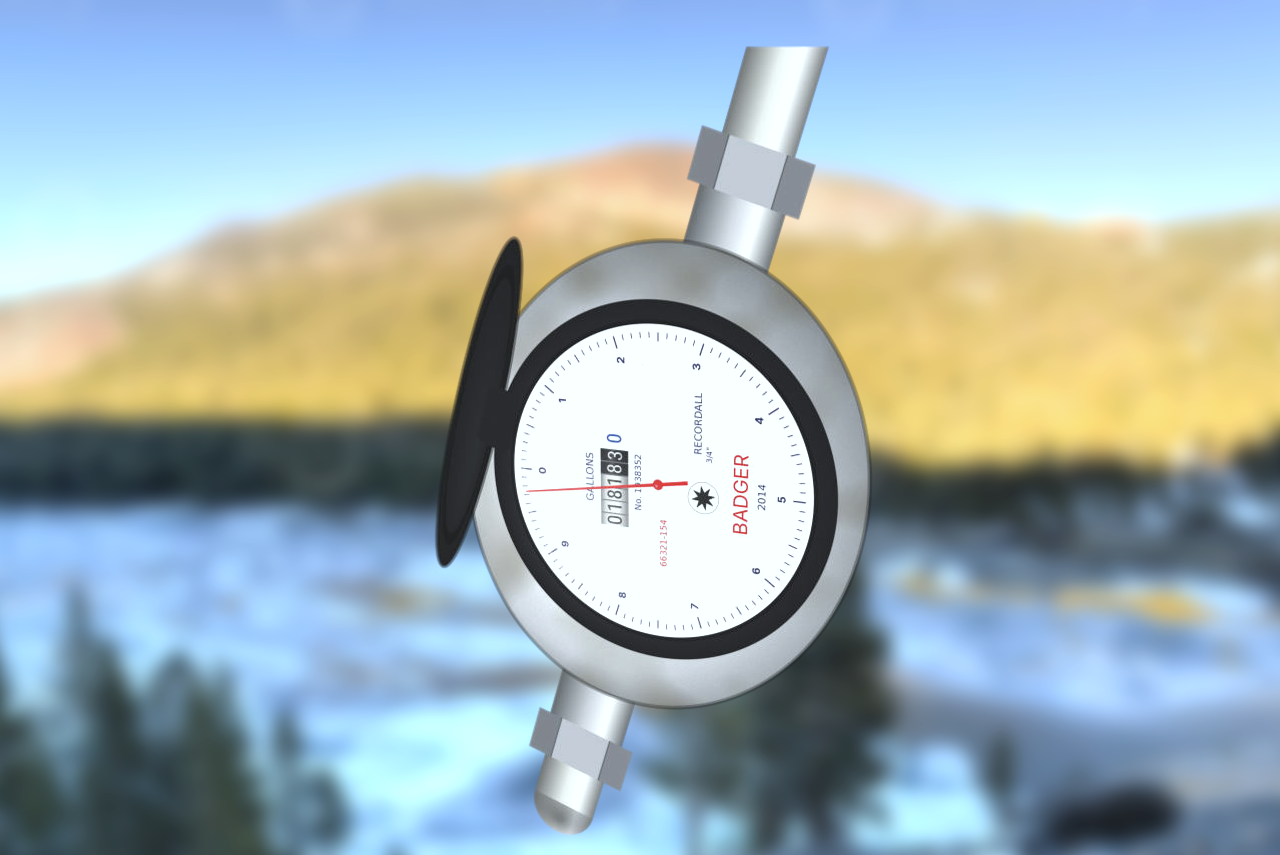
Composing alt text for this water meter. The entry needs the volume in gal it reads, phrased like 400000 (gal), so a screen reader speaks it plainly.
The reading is 181829.7 (gal)
